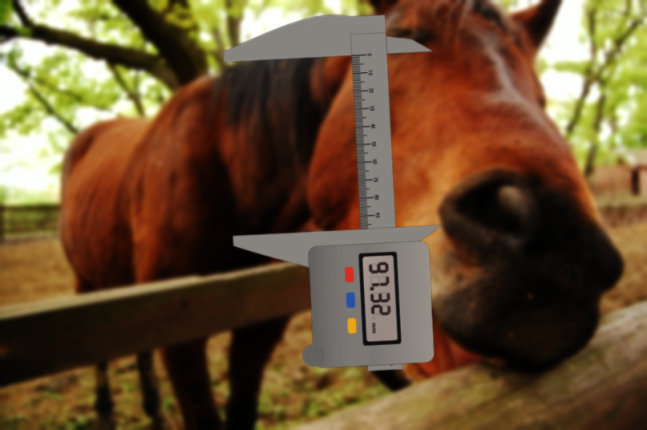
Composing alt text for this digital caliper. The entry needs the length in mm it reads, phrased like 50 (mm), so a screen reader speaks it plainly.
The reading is 97.32 (mm)
